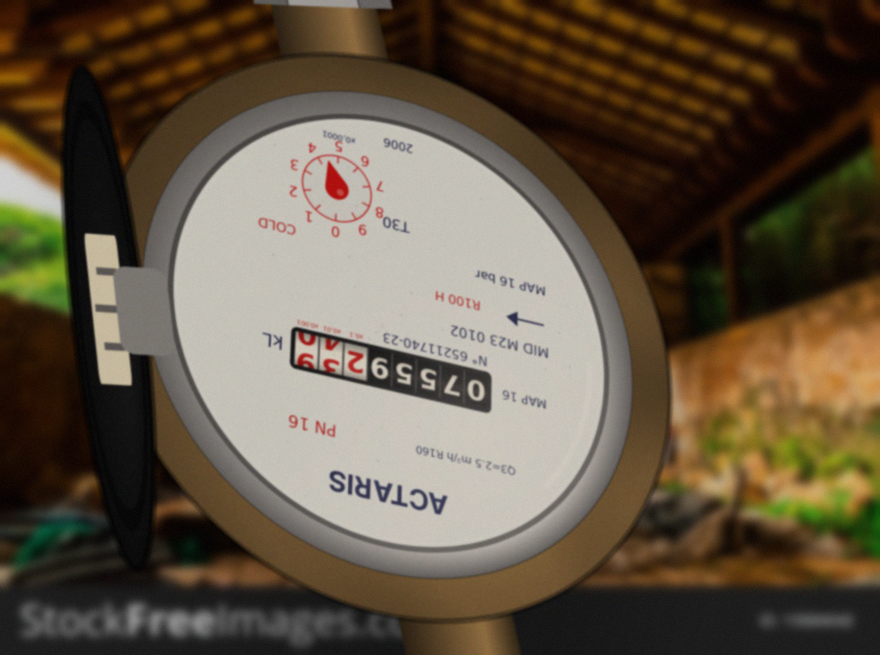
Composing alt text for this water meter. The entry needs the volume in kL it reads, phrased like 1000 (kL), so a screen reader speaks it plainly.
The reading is 7559.2394 (kL)
